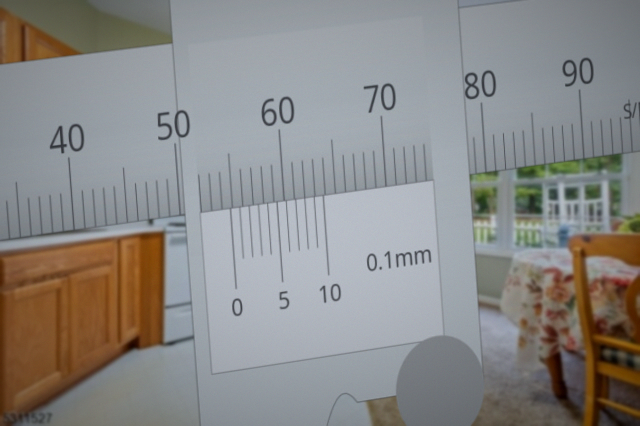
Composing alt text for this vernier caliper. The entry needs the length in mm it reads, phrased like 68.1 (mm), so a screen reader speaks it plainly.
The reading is 54.8 (mm)
